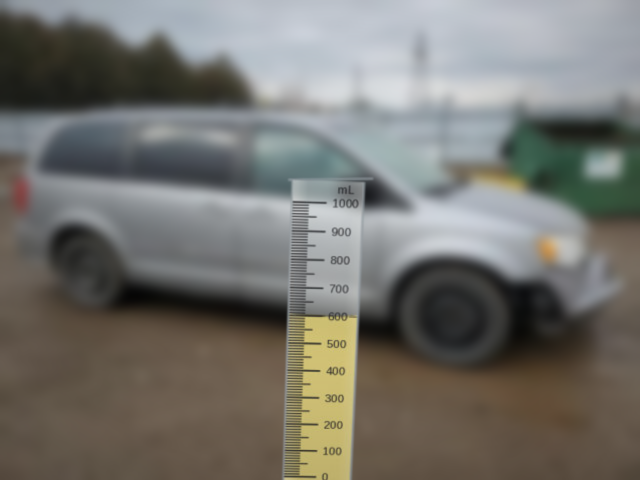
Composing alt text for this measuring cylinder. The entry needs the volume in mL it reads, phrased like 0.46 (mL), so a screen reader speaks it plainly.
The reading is 600 (mL)
